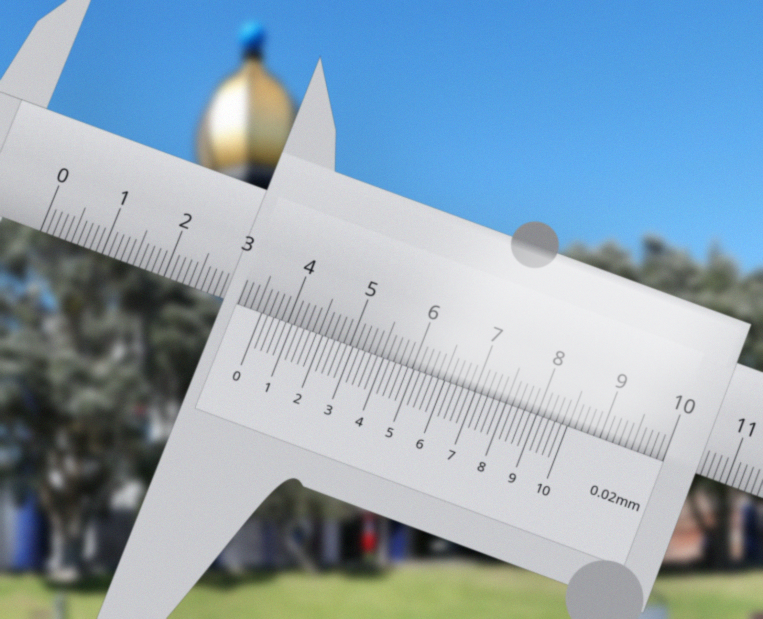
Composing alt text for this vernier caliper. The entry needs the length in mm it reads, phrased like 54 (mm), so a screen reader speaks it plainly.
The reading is 35.8 (mm)
